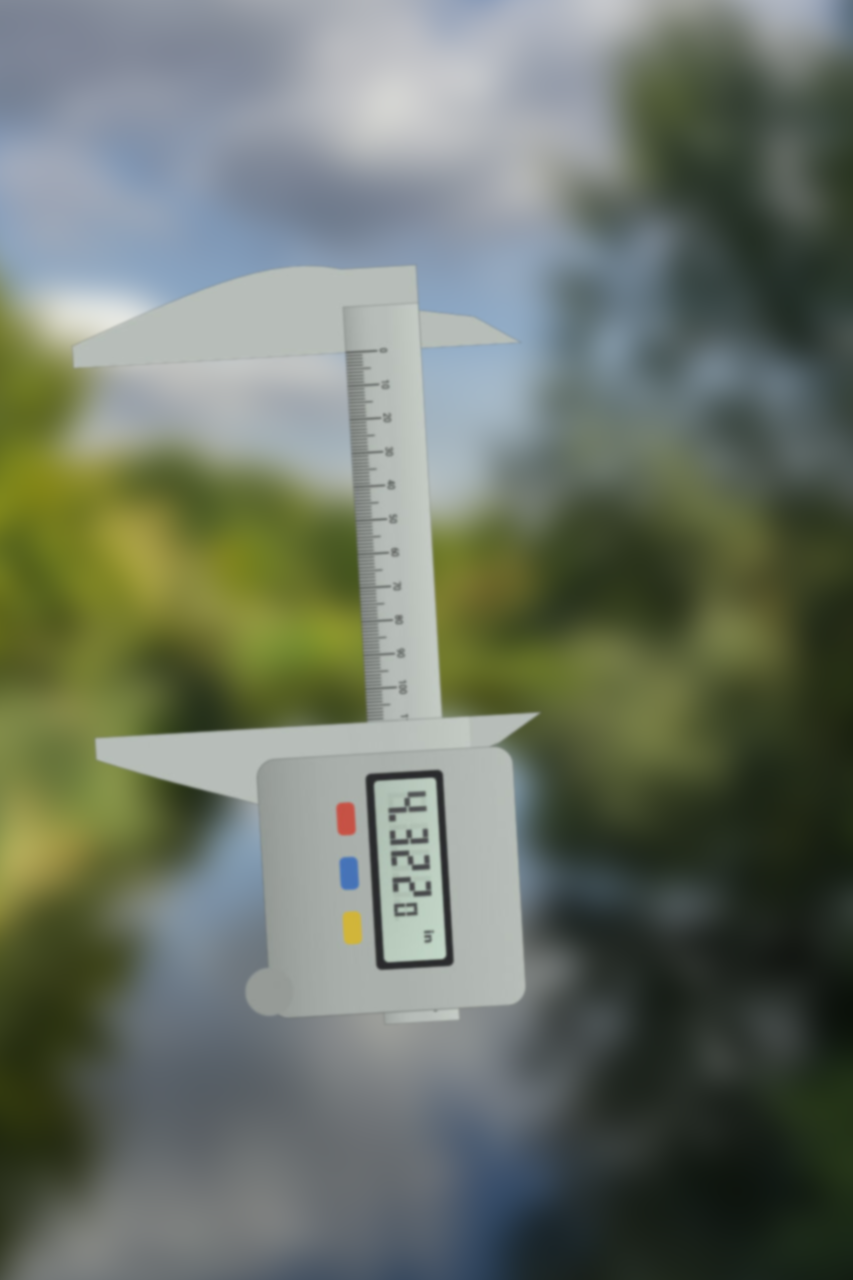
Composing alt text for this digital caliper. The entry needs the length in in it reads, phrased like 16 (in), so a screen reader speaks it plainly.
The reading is 4.3220 (in)
